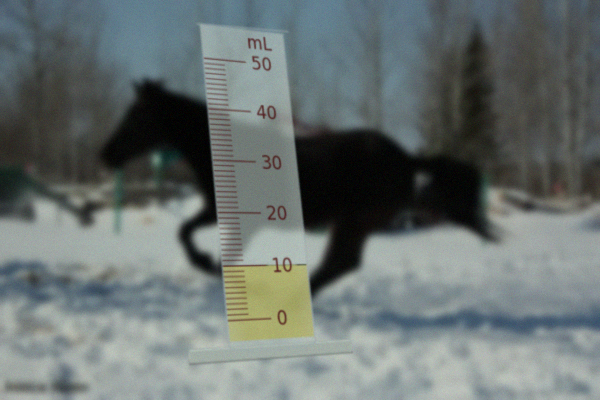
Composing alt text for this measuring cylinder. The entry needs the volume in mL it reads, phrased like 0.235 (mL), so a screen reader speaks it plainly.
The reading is 10 (mL)
